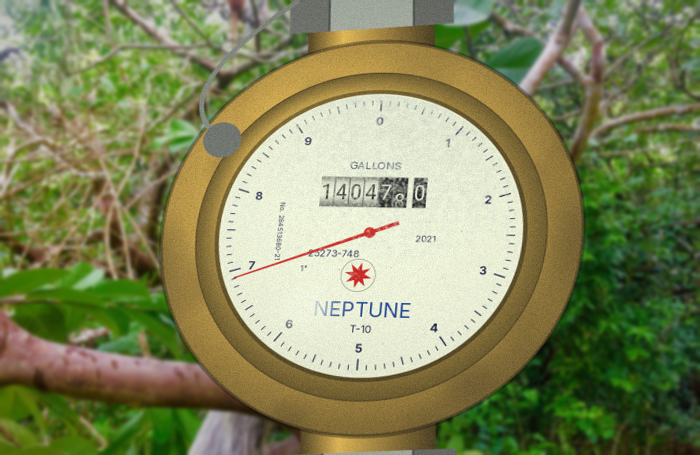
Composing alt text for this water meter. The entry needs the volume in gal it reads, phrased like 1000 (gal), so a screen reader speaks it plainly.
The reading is 1404776.9 (gal)
